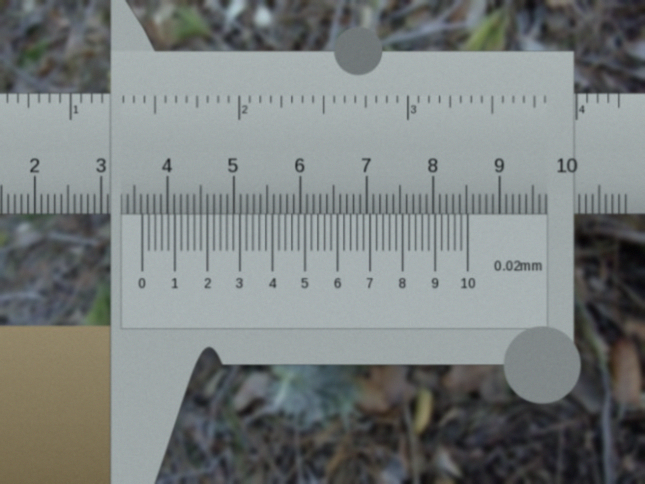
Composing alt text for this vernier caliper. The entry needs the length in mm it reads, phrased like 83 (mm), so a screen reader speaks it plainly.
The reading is 36.2 (mm)
